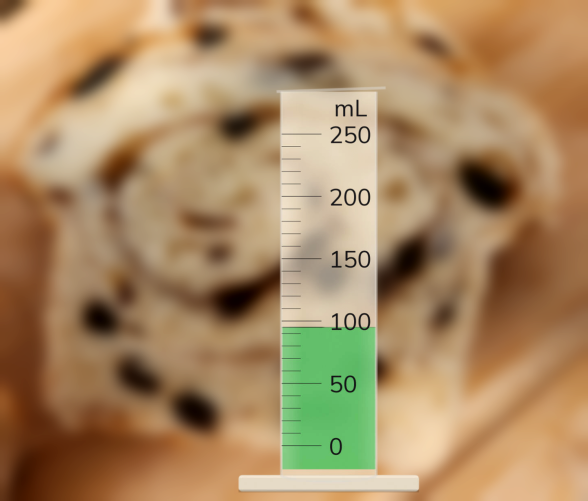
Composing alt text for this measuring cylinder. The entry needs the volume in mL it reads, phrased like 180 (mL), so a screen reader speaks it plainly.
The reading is 95 (mL)
